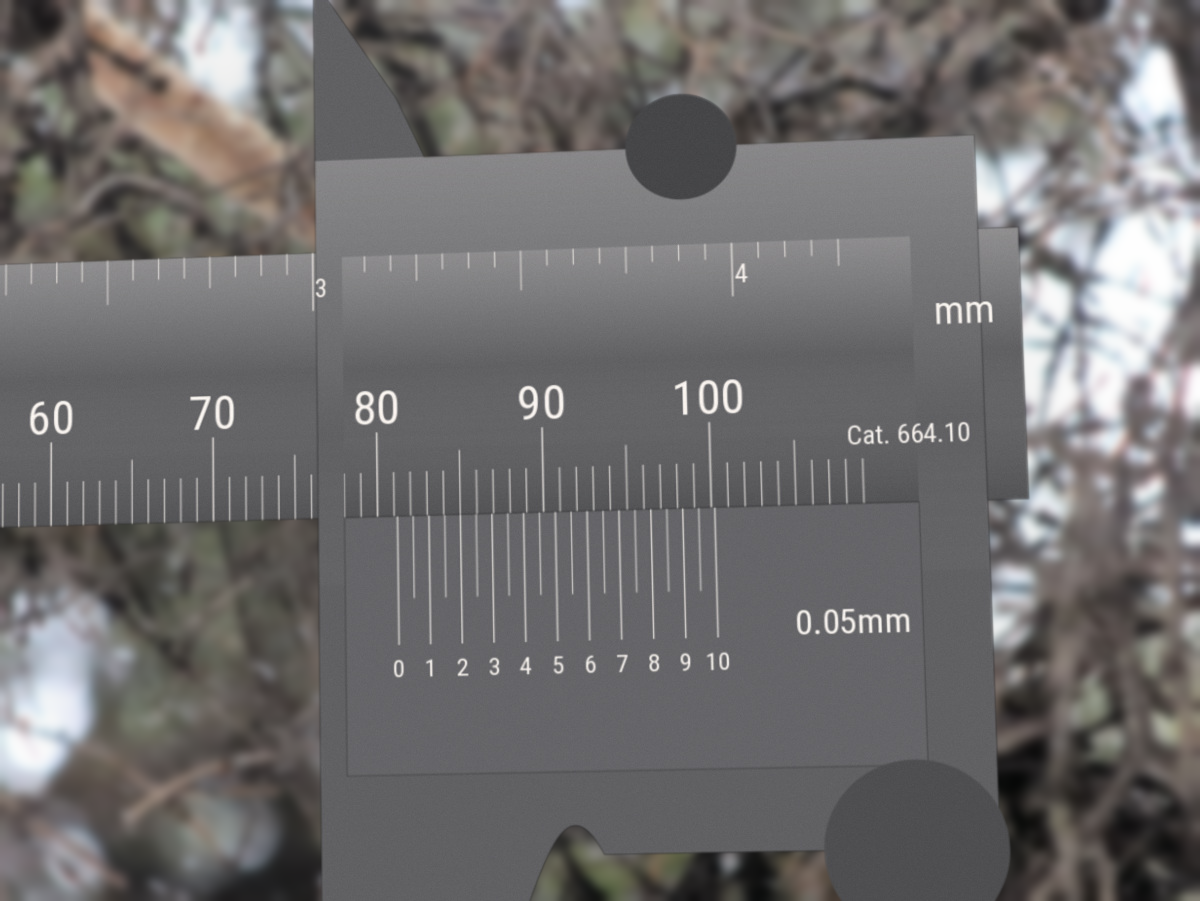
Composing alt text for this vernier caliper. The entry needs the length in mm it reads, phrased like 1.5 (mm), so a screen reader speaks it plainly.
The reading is 81.2 (mm)
